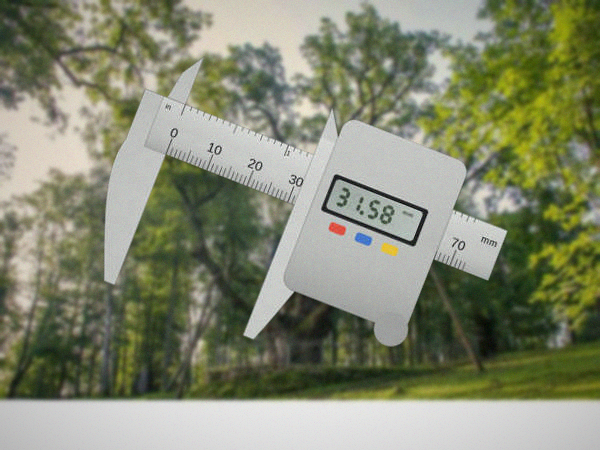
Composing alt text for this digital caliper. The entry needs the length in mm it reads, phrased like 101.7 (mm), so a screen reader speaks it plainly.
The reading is 31.58 (mm)
